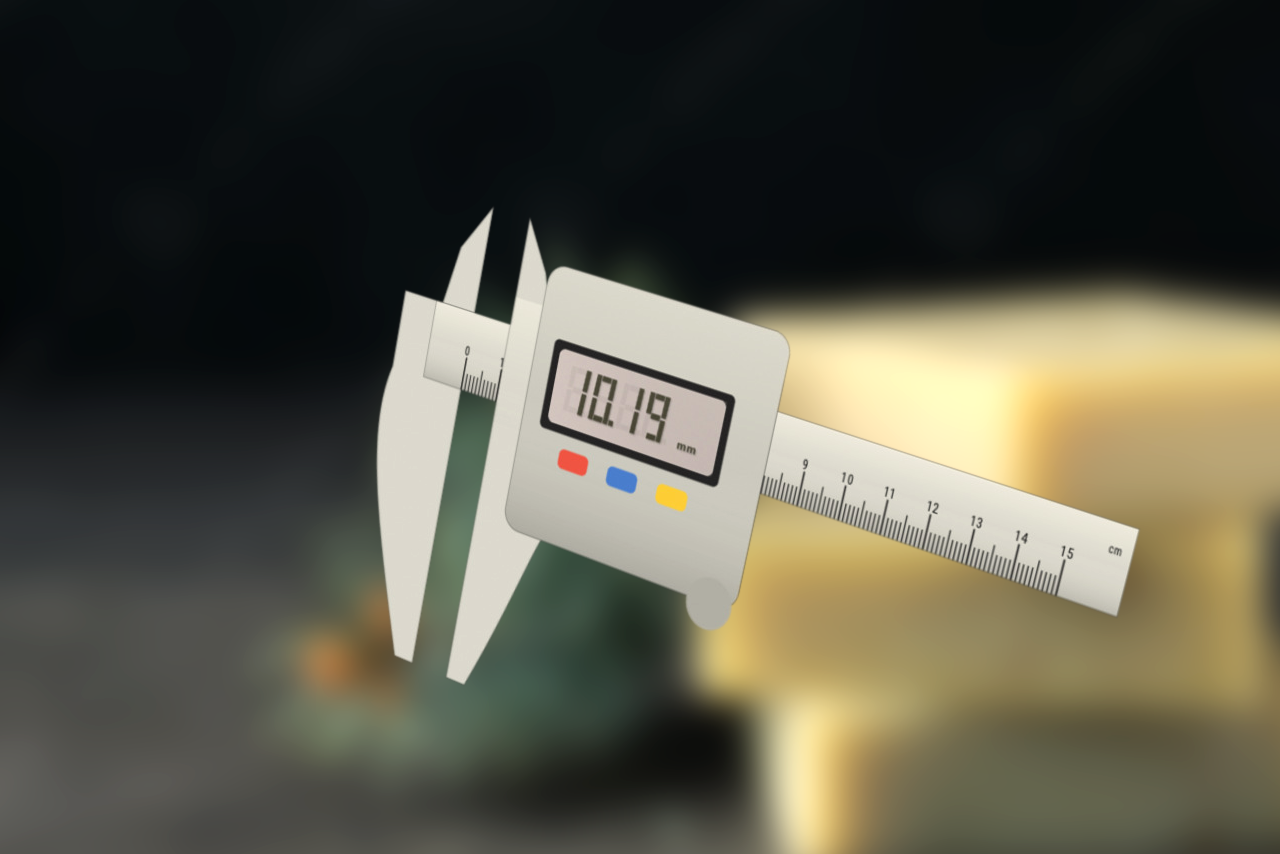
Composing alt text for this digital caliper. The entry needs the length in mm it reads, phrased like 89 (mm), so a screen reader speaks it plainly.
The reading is 10.19 (mm)
